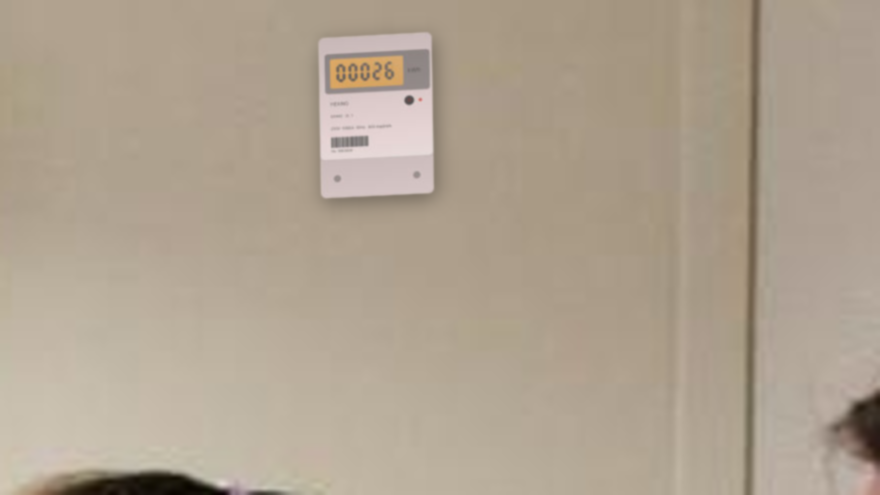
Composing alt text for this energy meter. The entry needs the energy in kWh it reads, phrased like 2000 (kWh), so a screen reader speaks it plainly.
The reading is 26 (kWh)
